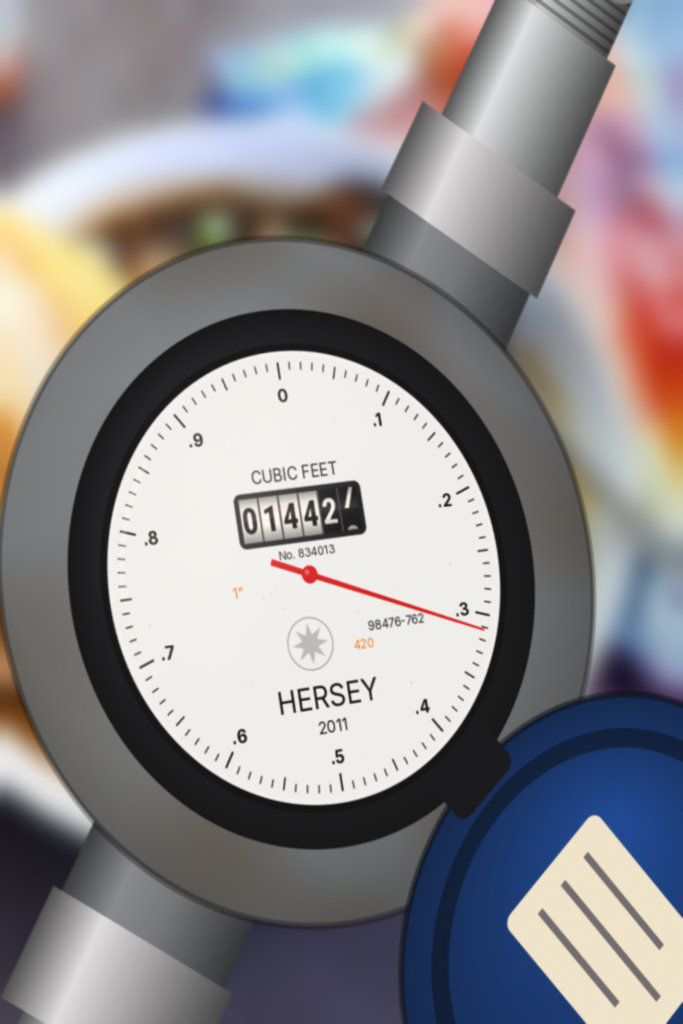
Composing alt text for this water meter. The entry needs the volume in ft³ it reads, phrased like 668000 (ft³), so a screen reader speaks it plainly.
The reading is 14427.31 (ft³)
